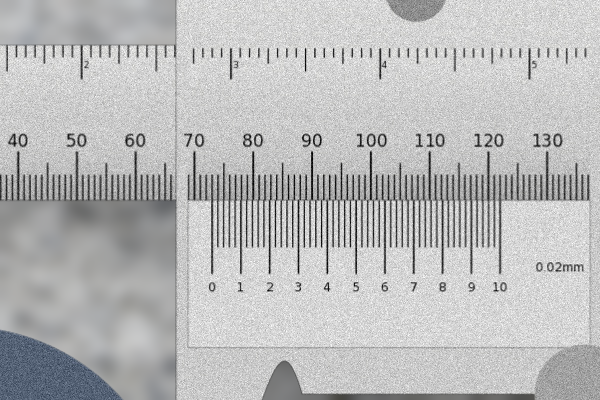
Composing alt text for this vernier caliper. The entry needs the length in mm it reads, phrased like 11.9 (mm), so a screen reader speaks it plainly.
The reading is 73.0 (mm)
